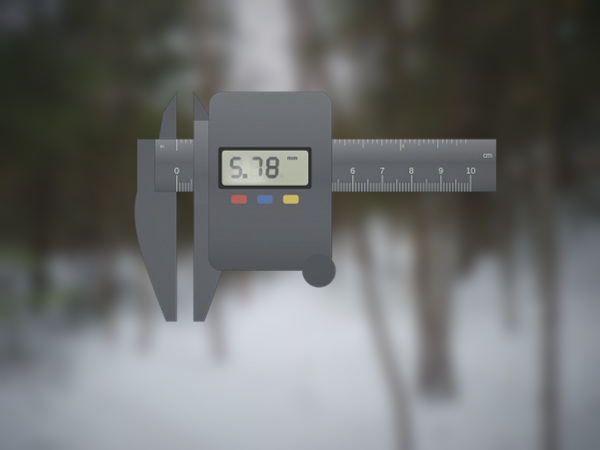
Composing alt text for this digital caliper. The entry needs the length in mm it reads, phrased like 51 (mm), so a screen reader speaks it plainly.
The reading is 5.78 (mm)
